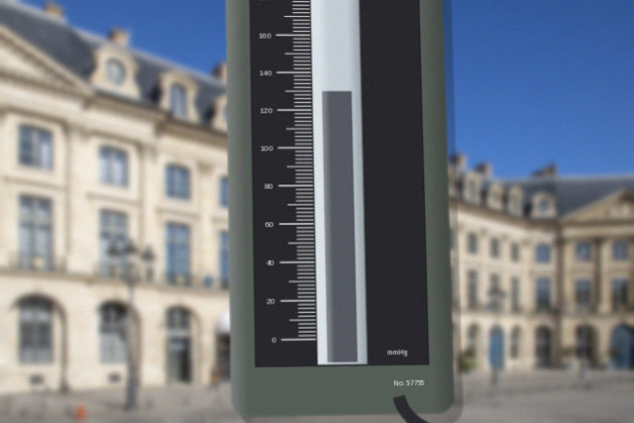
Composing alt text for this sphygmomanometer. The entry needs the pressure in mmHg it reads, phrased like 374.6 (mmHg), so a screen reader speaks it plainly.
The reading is 130 (mmHg)
